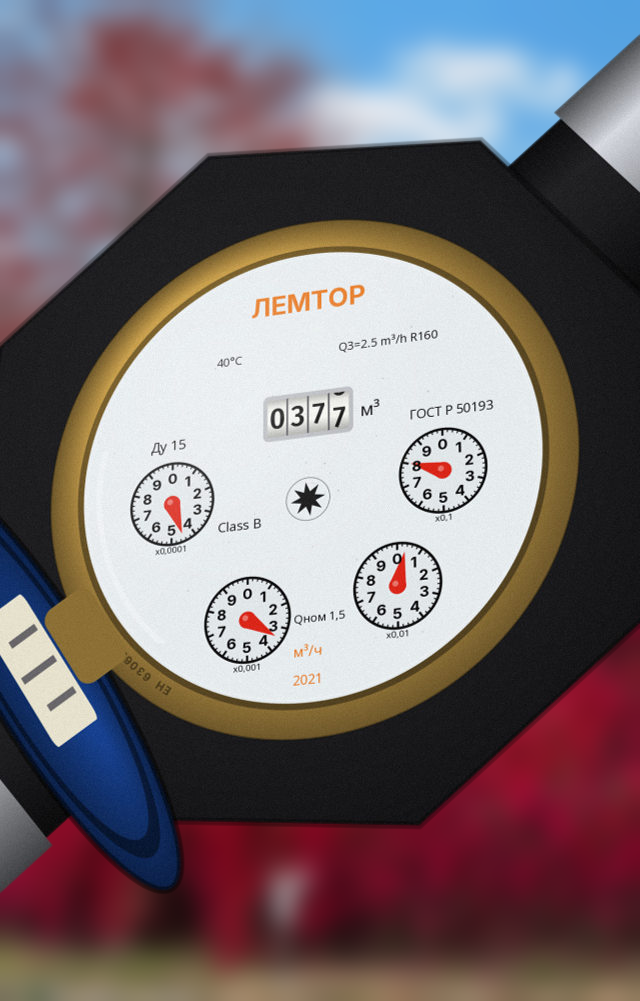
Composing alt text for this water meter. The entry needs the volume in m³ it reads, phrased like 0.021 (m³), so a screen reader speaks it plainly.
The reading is 376.8034 (m³)
